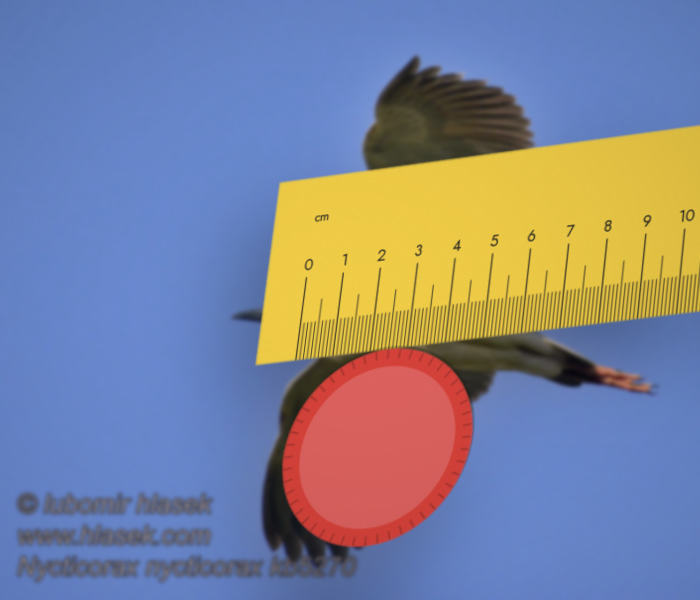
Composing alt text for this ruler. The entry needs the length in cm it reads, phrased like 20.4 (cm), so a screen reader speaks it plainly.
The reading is 5 (cm)
